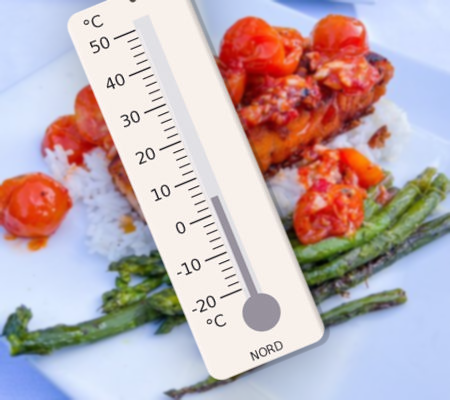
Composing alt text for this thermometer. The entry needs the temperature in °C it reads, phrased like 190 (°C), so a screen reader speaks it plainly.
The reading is 4 (°C)
